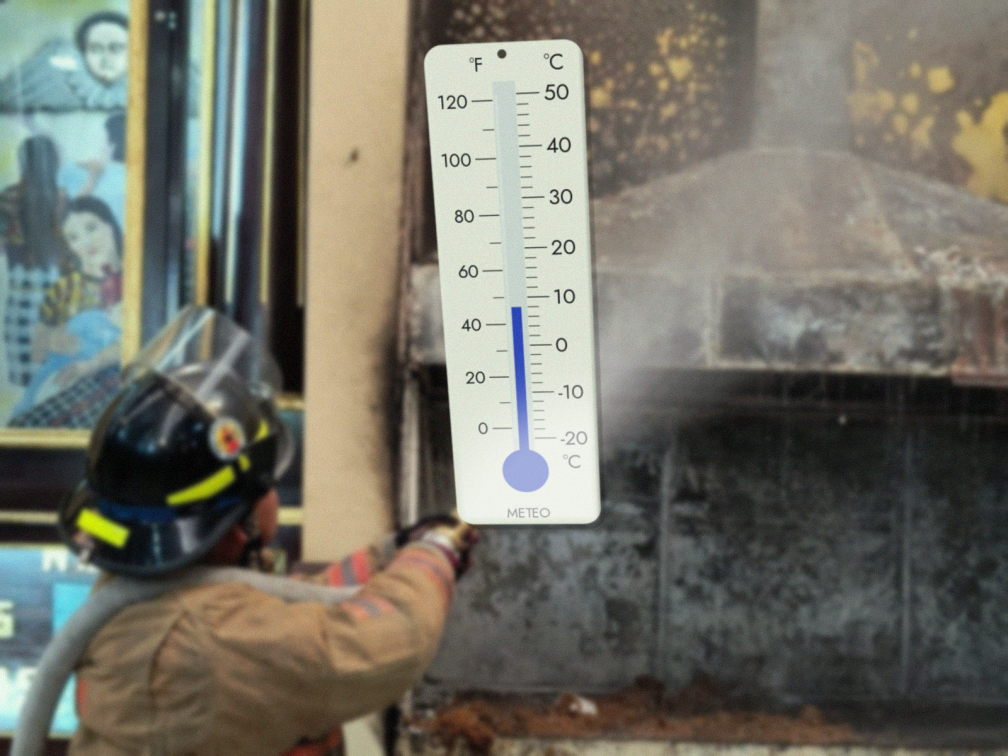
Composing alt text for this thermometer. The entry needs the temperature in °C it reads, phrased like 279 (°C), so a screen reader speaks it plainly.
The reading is 8 (°C)
